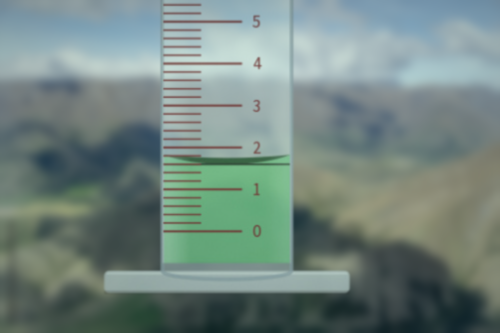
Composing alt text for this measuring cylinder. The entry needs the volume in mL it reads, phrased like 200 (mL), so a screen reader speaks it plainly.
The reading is 1.6 (mL)
